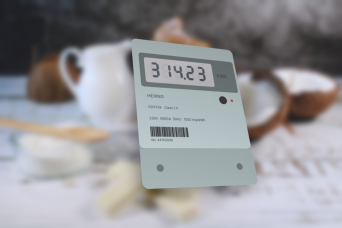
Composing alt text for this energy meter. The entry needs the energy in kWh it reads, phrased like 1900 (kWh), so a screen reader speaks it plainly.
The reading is 314.23 (kWh)
